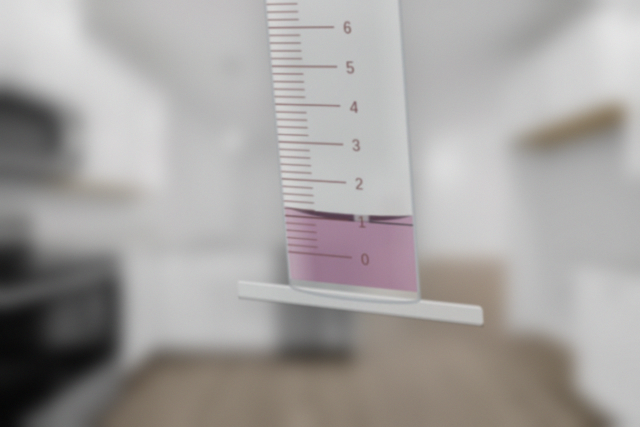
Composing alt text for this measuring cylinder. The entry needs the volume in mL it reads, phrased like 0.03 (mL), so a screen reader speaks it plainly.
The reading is 1 (mL)
